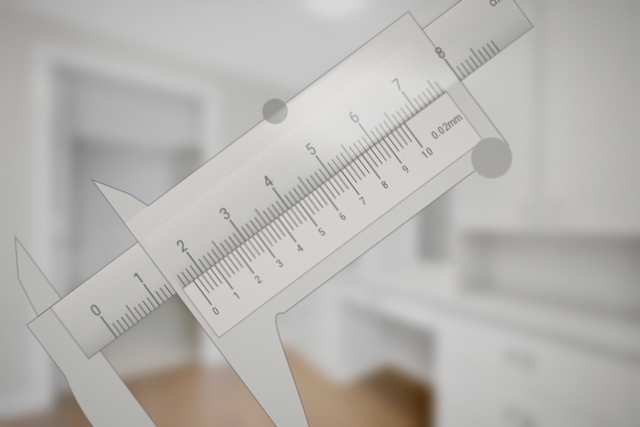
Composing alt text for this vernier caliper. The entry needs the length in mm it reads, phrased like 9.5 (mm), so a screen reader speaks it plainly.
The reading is 17.8 (mm)
